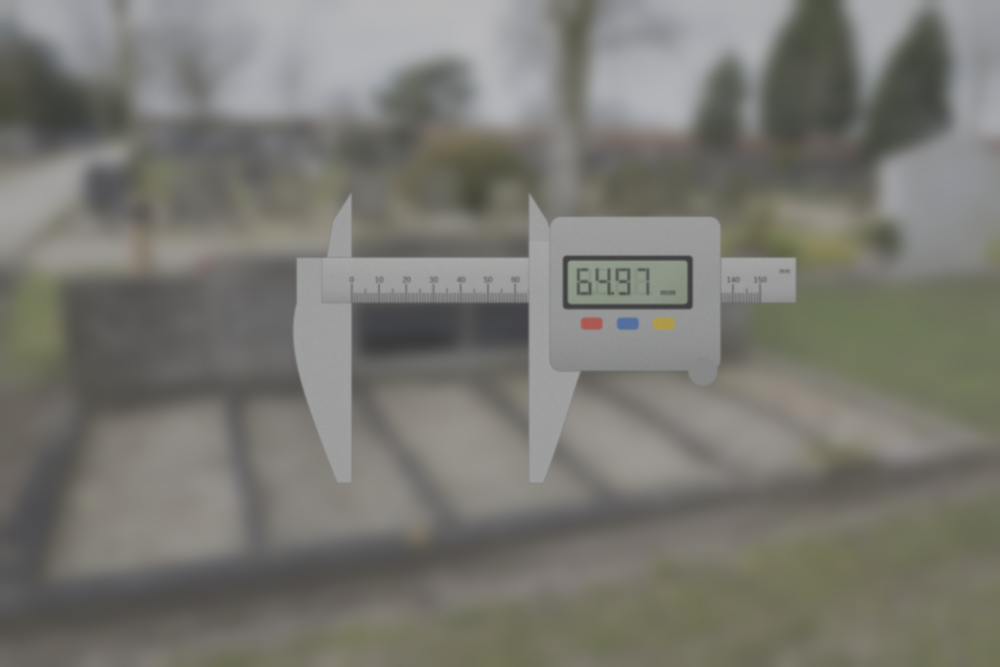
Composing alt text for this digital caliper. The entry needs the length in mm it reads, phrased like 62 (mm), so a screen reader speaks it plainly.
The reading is 64.97 (mm)
